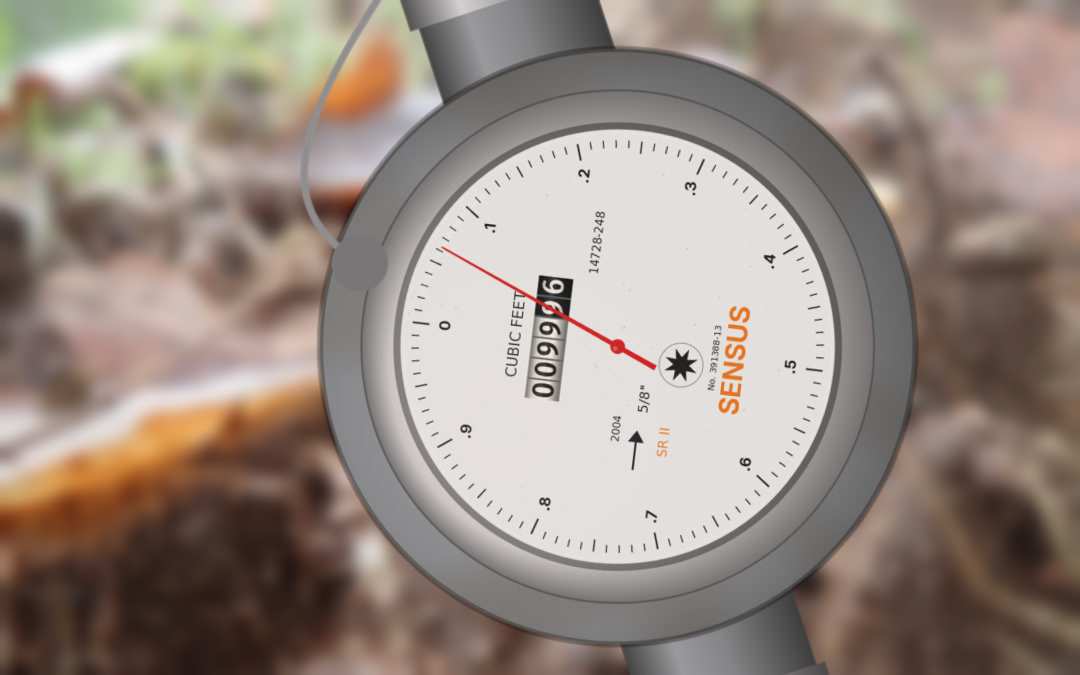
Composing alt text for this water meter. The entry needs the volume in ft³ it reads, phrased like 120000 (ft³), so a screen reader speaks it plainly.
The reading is 9996.06 (ft³)
